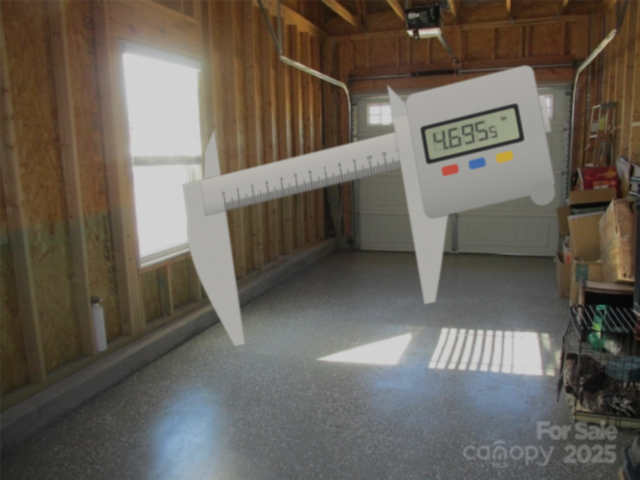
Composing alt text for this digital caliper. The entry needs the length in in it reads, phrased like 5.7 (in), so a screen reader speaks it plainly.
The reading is 4.6955 (in)
